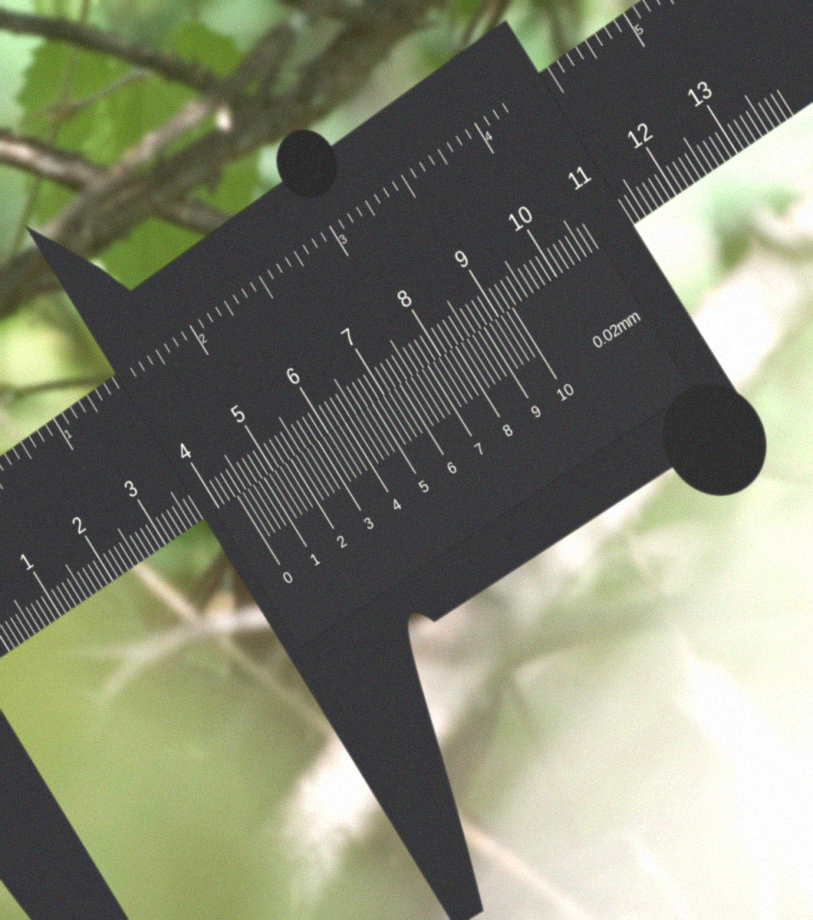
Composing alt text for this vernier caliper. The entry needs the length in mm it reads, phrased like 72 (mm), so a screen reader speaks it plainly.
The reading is 43.4 (mm)
